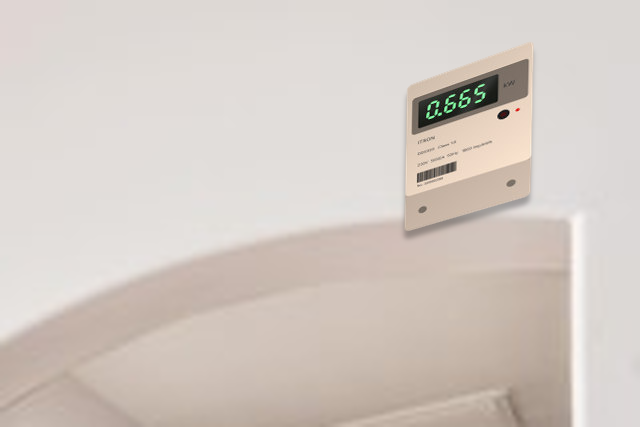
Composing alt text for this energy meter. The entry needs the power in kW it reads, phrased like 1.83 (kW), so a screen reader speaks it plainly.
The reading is 0.665 (kW)
